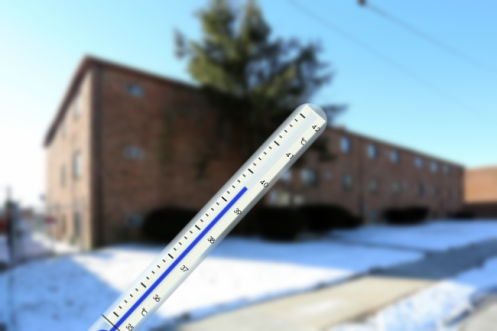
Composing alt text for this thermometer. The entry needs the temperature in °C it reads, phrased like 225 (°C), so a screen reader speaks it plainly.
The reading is 39.6 (°C)
